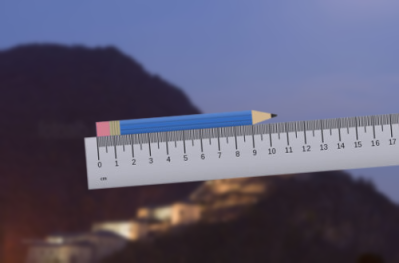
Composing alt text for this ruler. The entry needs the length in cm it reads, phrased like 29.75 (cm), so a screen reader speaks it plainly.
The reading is 10.5 (cm)
